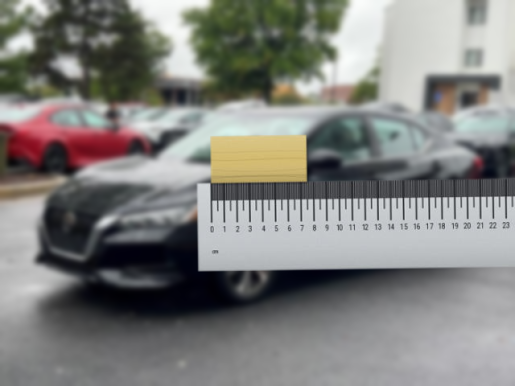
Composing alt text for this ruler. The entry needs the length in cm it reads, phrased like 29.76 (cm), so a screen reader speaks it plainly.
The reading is 7.5 (cm)
